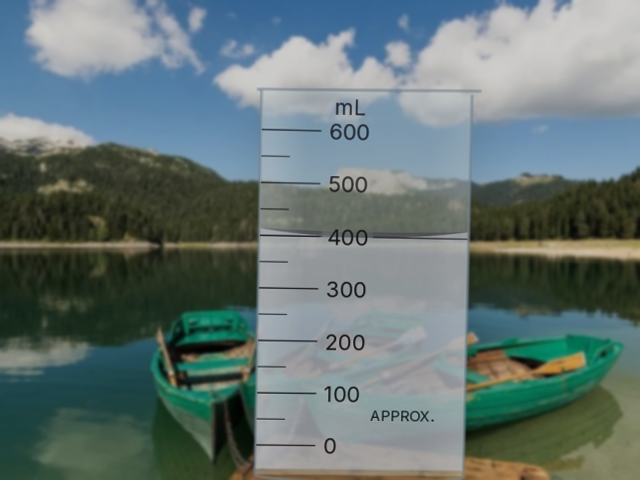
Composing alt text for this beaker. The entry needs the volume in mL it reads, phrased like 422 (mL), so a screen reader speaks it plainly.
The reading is 400 (mL)
